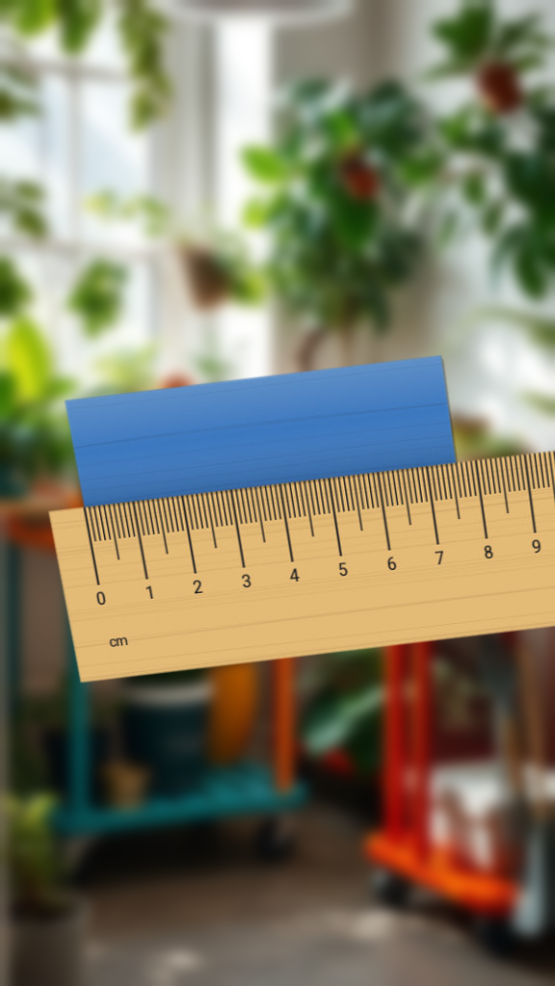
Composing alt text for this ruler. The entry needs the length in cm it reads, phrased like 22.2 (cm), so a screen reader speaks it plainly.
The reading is 7.6 (cm)
